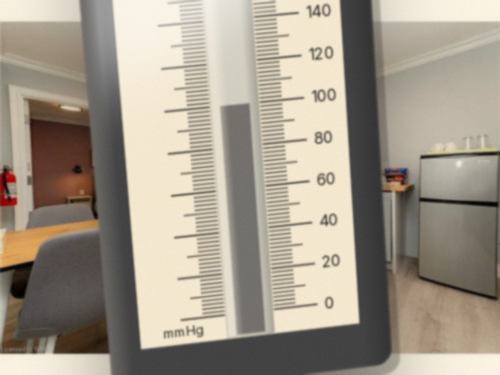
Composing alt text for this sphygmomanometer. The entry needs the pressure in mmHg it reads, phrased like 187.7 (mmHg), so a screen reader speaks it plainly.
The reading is 100 (mmHg)
